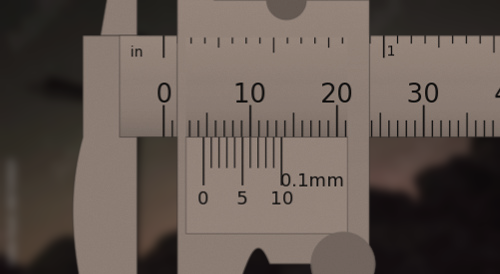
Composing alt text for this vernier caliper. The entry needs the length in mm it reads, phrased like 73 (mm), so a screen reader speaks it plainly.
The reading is 4.6 (mm)
